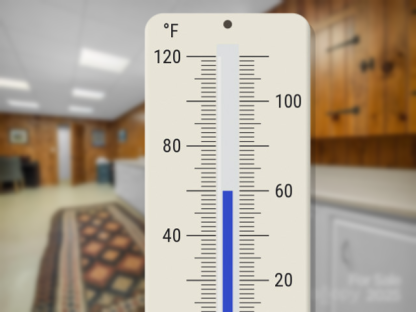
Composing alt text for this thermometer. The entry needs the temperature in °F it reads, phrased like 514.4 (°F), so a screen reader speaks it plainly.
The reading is 60 (°F)
